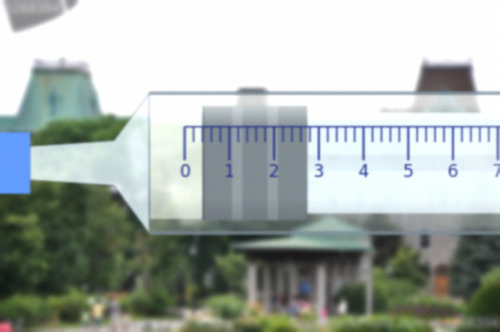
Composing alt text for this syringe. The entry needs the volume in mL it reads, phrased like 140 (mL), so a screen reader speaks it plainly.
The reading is 0.4 (mL)
